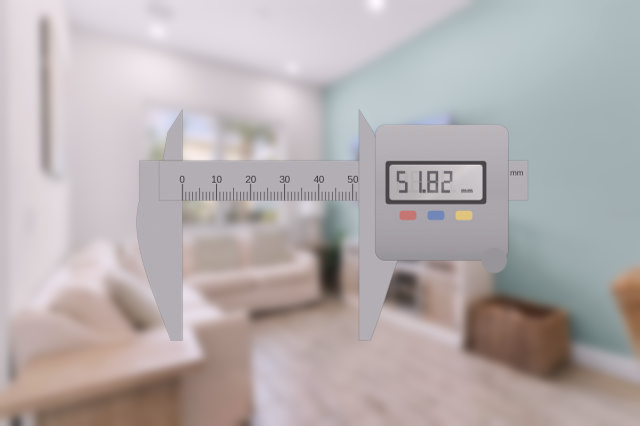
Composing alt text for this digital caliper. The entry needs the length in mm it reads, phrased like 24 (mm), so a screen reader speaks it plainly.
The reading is 51.82 (mm)
